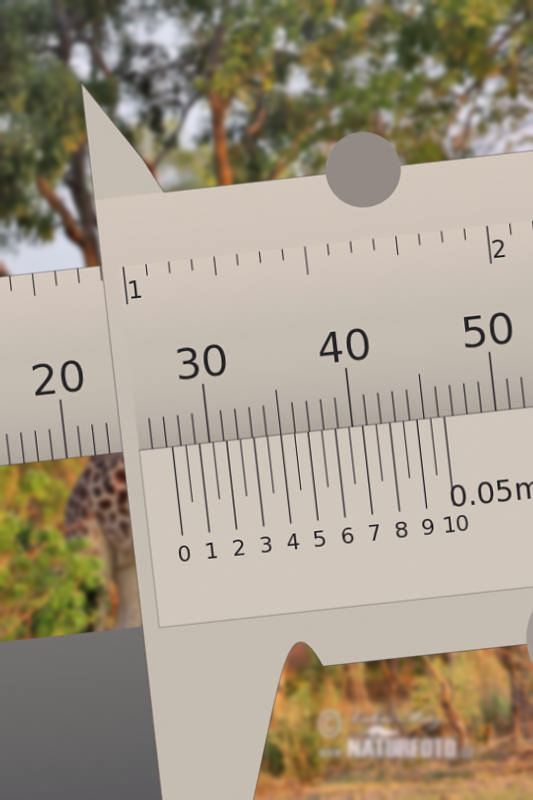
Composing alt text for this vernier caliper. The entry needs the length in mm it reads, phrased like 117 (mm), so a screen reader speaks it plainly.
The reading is 27.4 (mm)
